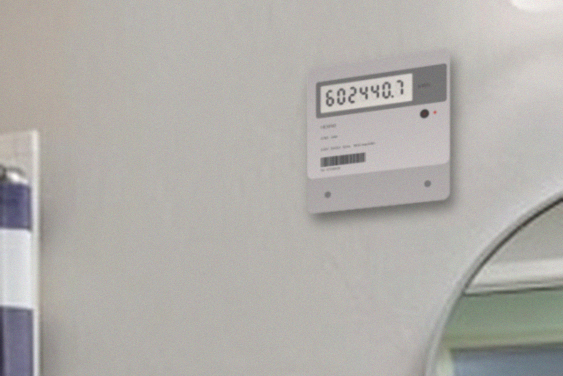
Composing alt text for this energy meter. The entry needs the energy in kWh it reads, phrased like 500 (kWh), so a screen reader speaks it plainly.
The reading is 602440.7 (kWh)
